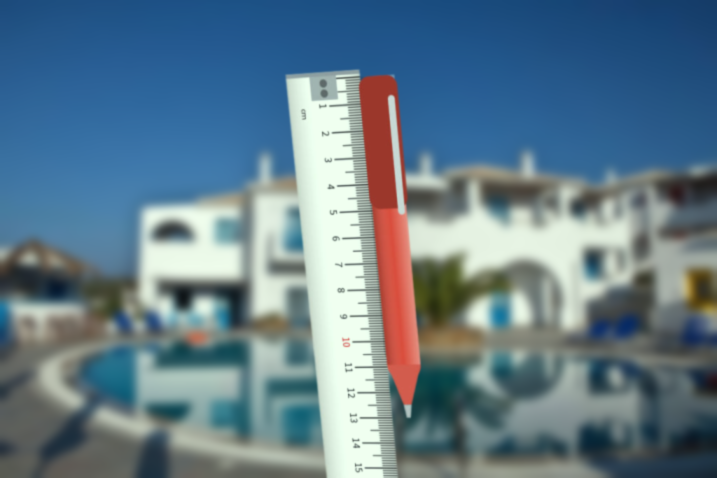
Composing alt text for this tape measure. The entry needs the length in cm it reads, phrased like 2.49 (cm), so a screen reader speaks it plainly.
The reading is 13 (cm)
